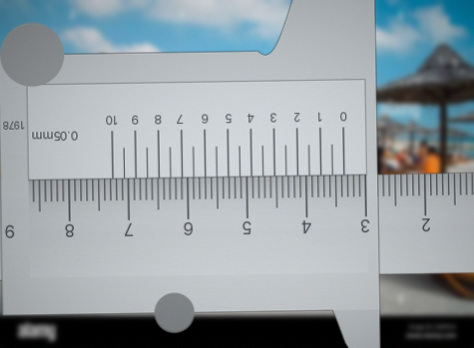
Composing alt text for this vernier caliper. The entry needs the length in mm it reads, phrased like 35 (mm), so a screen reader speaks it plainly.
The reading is 33.6 (mm)
